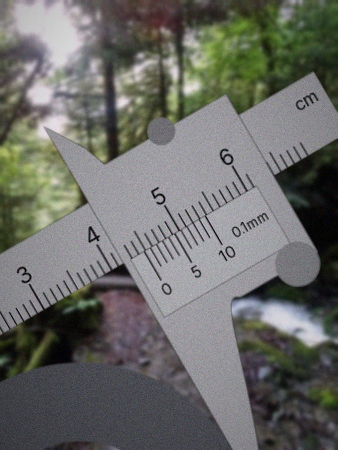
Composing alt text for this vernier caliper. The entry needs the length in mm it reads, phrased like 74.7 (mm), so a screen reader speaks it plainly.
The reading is 44.8 (mm)
